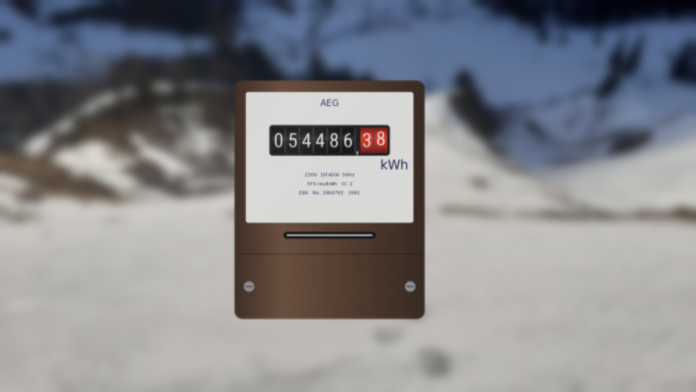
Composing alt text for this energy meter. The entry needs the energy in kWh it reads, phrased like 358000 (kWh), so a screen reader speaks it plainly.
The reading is 54486.38 (kWh)
